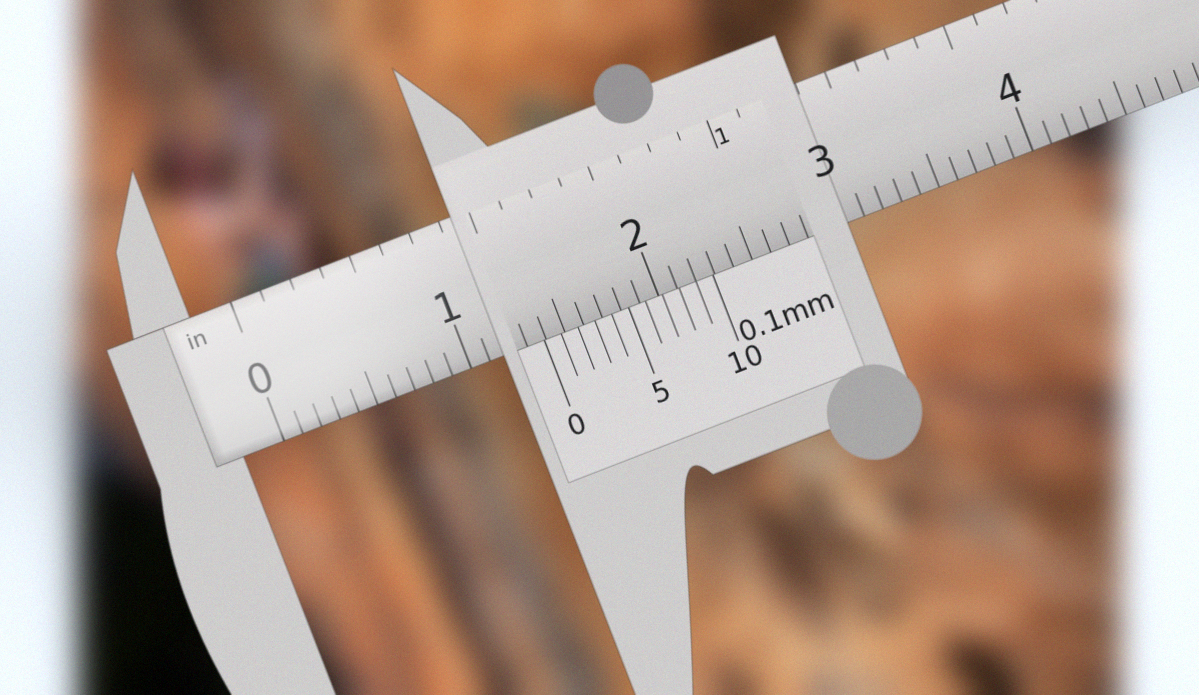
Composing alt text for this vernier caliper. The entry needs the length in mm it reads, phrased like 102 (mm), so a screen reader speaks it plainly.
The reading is 13.9 (mm)
